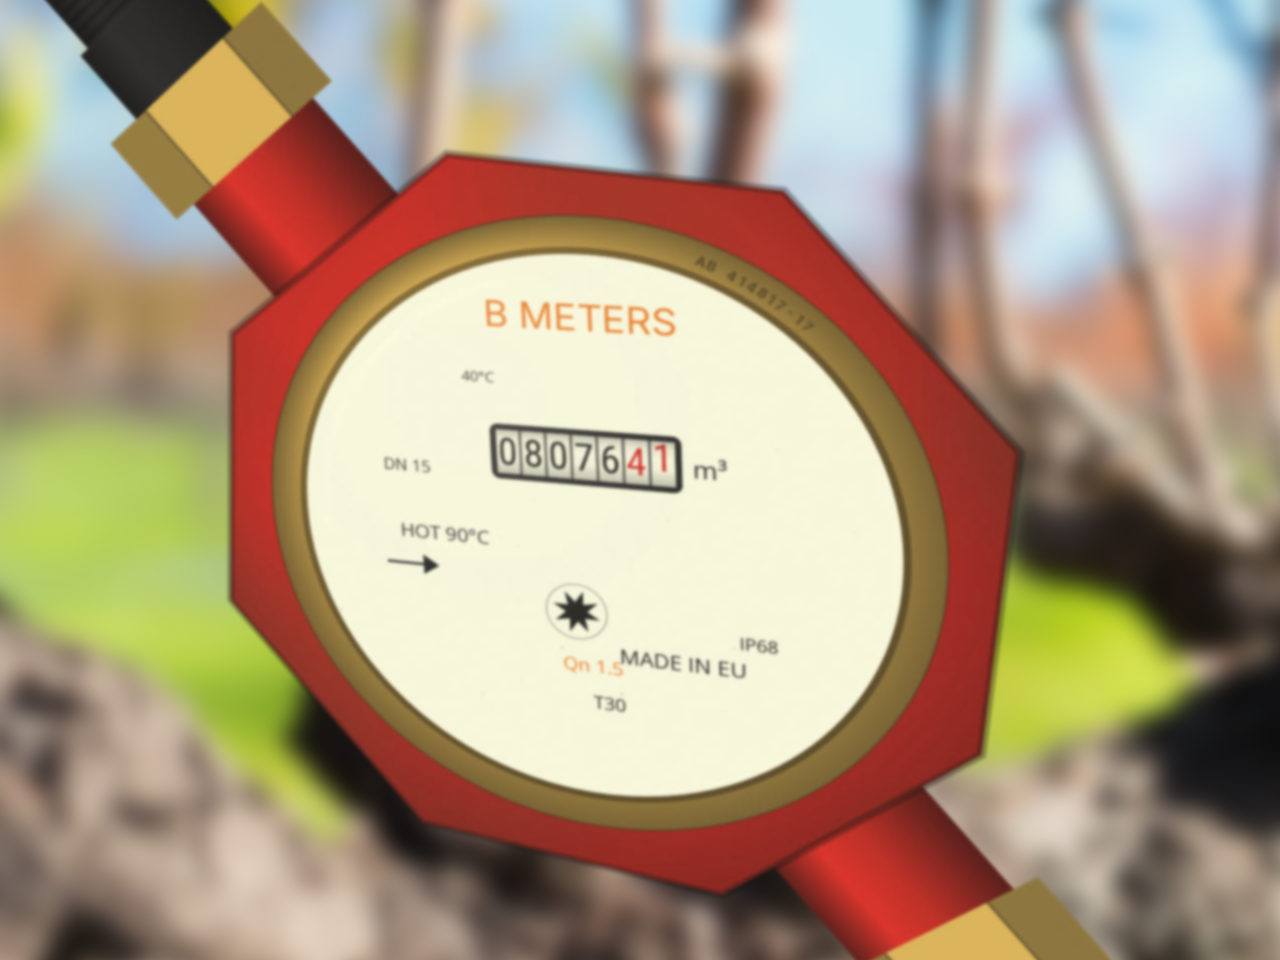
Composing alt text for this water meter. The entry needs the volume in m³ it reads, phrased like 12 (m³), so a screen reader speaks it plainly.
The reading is 8076.41 (m³)
